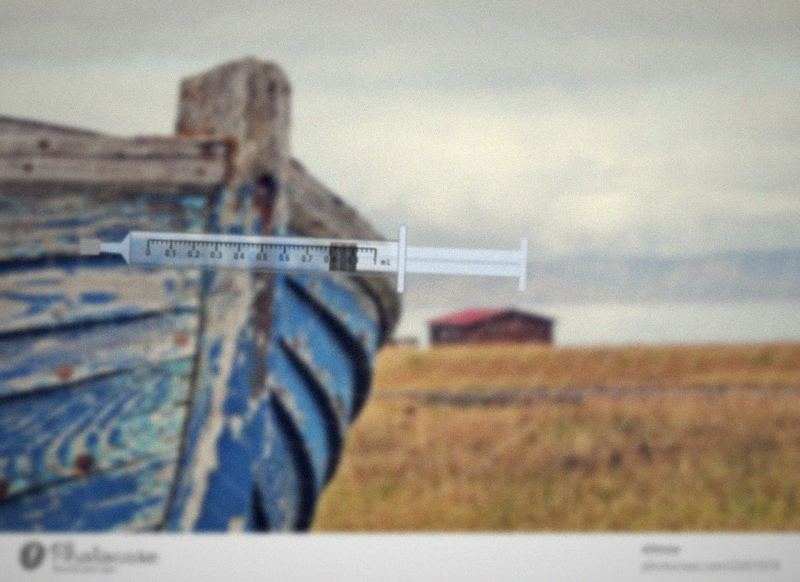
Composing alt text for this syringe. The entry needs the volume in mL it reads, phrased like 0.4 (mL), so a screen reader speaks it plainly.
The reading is 0.8 (mL)
